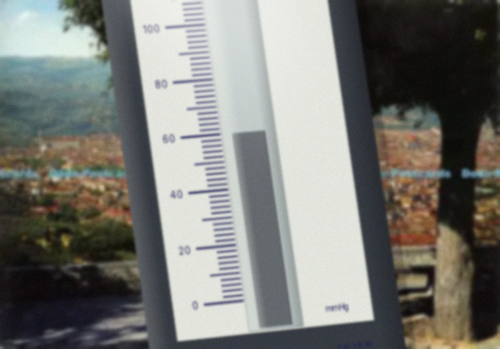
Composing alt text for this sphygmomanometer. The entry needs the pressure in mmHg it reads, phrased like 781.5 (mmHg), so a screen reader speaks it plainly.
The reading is 60 (mmHg)
